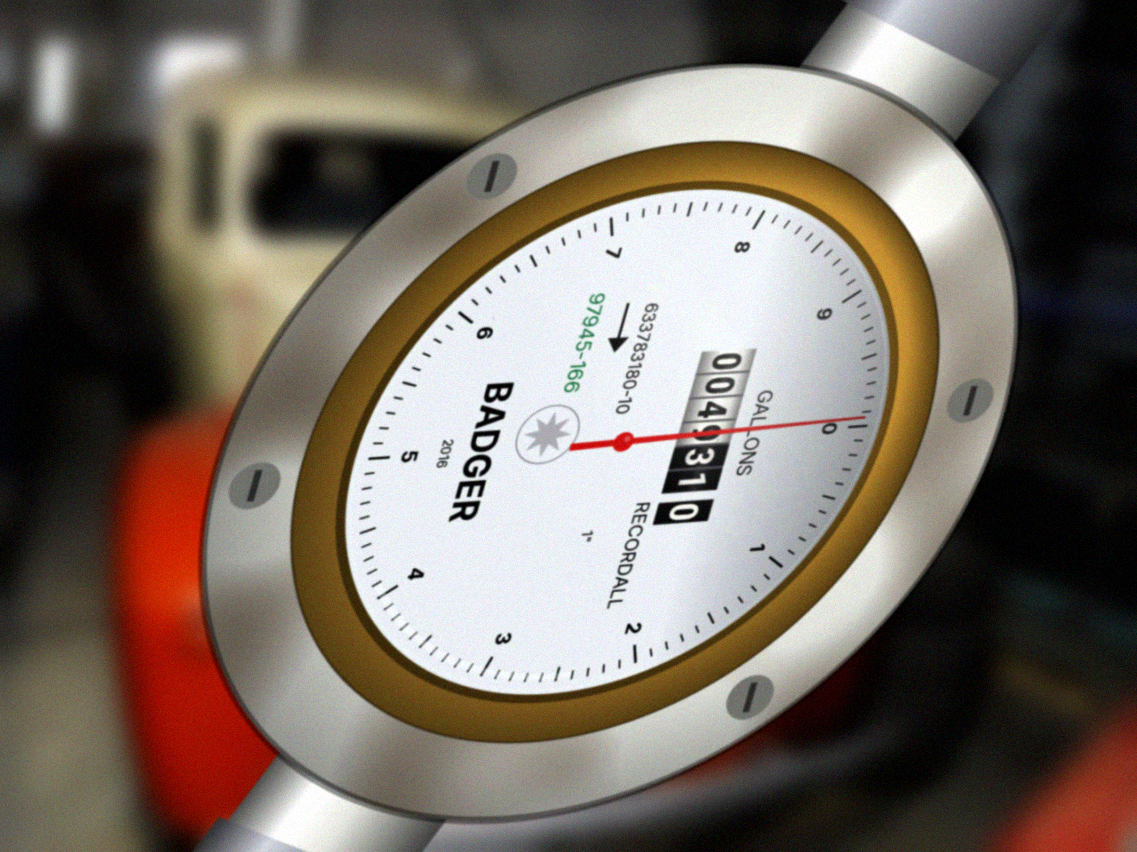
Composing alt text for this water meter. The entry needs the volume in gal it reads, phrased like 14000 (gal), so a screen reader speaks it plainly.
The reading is 49309.9 (gal)
